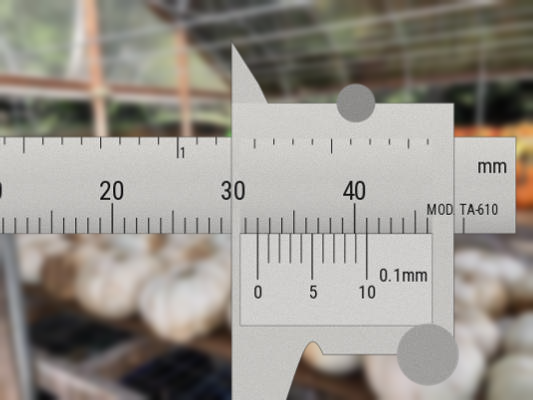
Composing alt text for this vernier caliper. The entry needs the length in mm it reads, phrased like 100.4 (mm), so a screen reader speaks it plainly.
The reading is 32.0 (mm)
